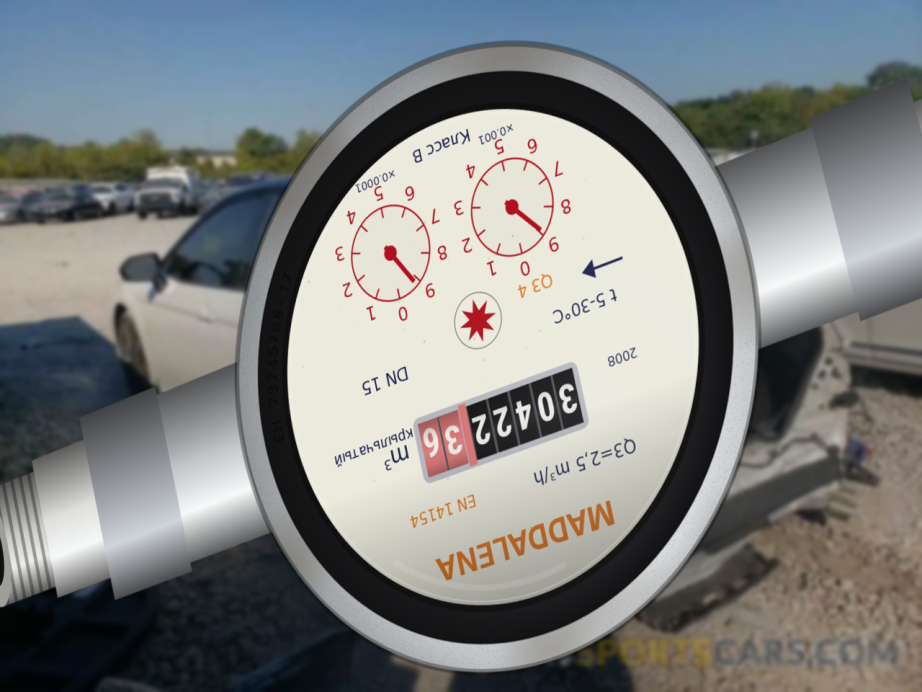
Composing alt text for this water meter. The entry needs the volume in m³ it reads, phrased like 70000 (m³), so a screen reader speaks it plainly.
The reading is 30422.3589 (m³)
